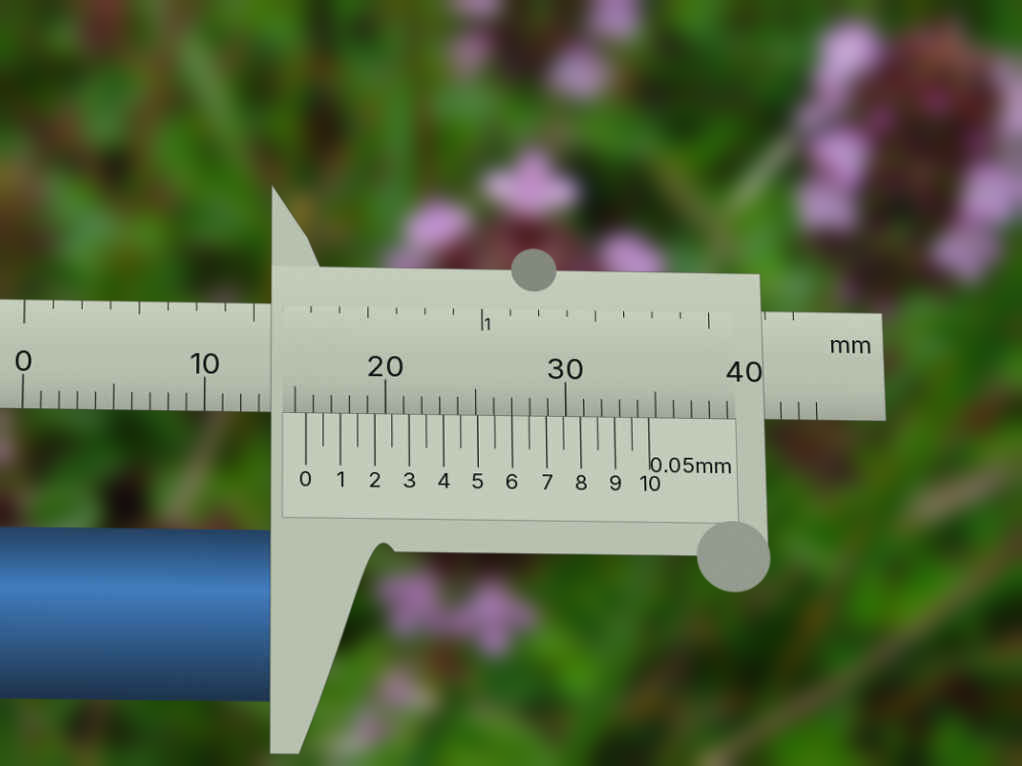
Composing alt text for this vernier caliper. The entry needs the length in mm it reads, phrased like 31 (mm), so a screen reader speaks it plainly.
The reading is 15.6 (mm)
